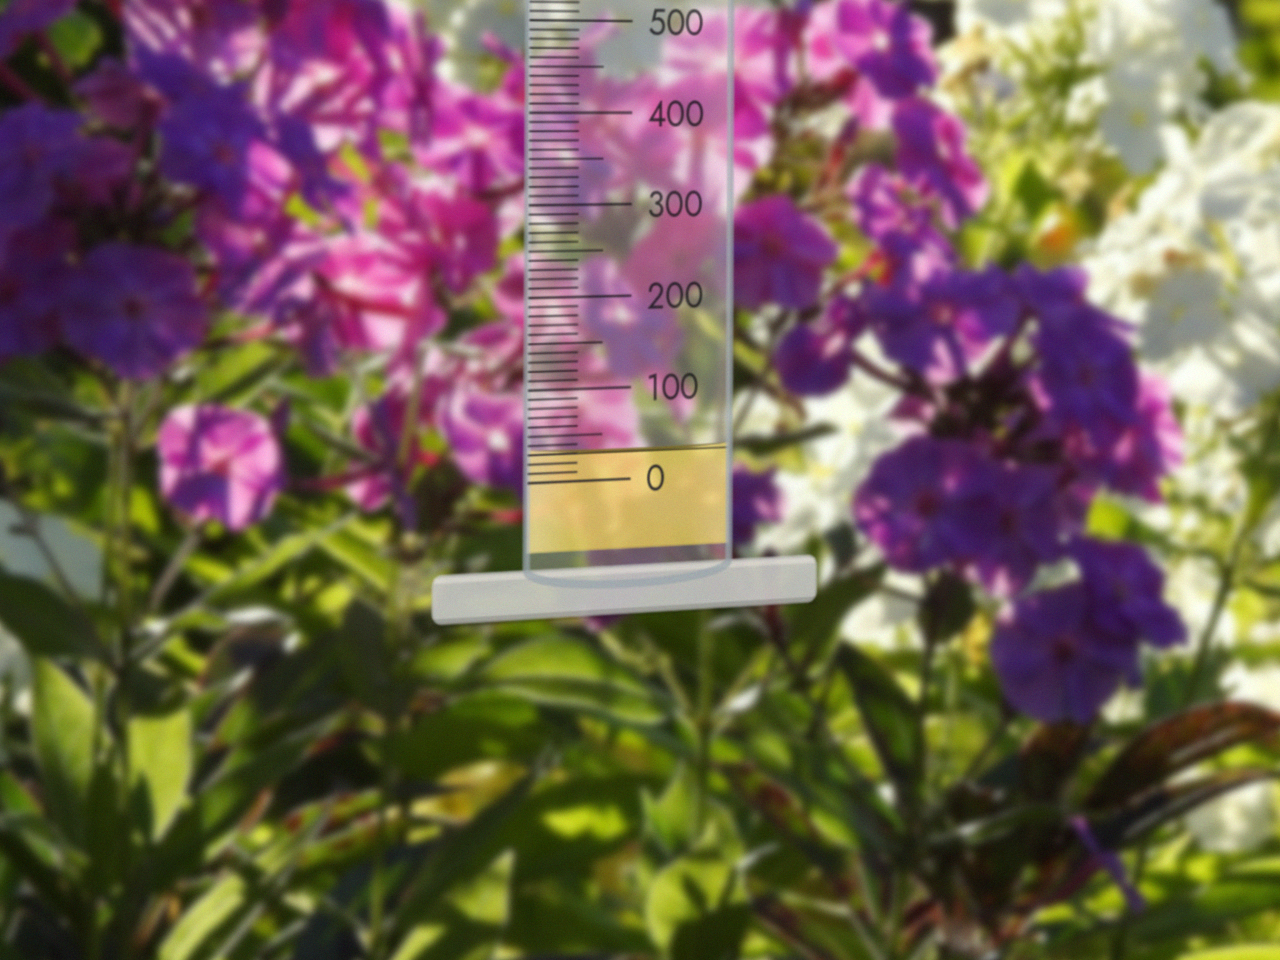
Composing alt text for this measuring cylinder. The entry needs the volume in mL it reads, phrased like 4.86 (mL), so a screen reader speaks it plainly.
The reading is 30 (mL)
